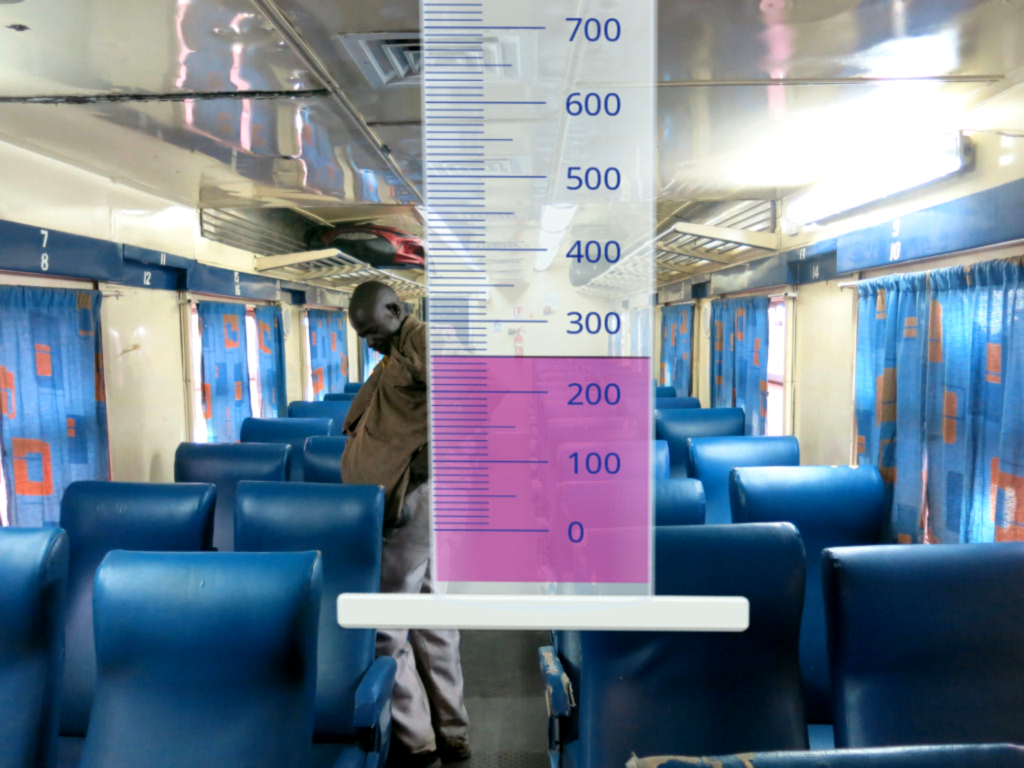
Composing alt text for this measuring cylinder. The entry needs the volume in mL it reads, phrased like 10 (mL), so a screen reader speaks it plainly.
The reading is 250 (mL)
